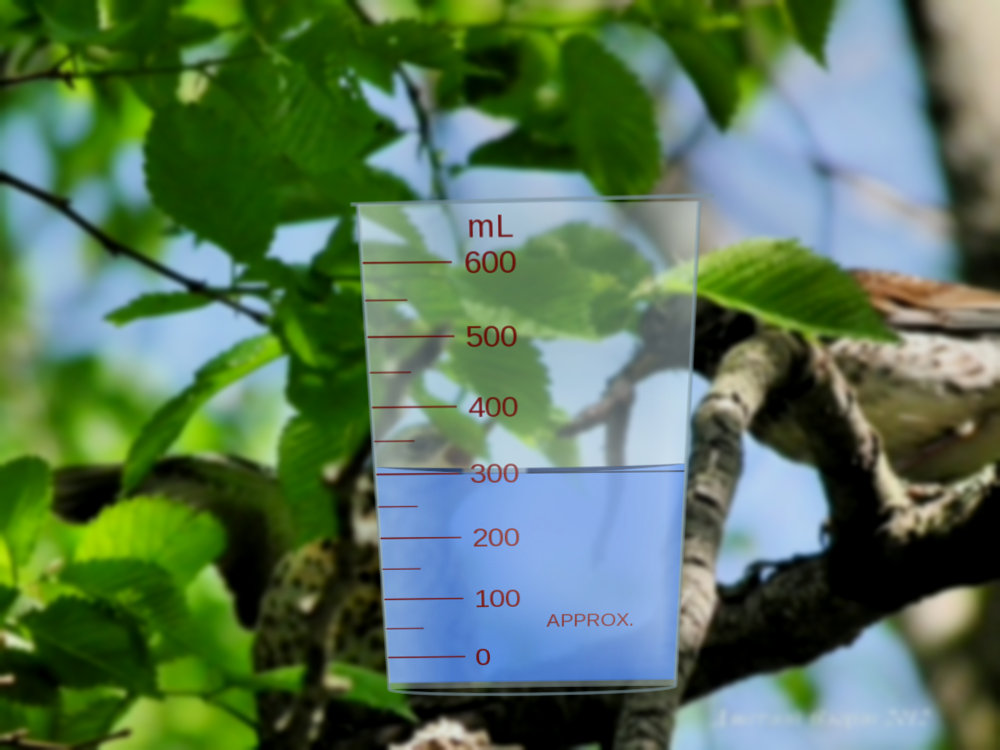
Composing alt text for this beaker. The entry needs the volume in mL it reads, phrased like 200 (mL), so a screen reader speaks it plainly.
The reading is 300 (mL)
